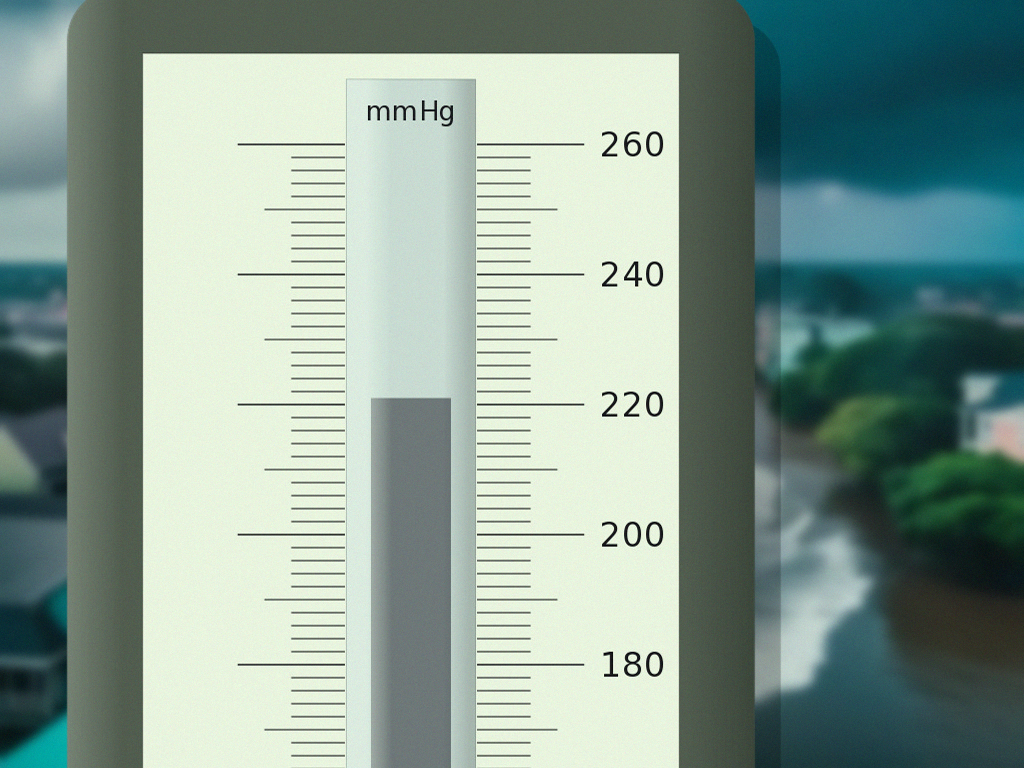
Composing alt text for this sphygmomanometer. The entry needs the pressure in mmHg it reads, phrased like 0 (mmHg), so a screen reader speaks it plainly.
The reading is 221 (mmHg)
